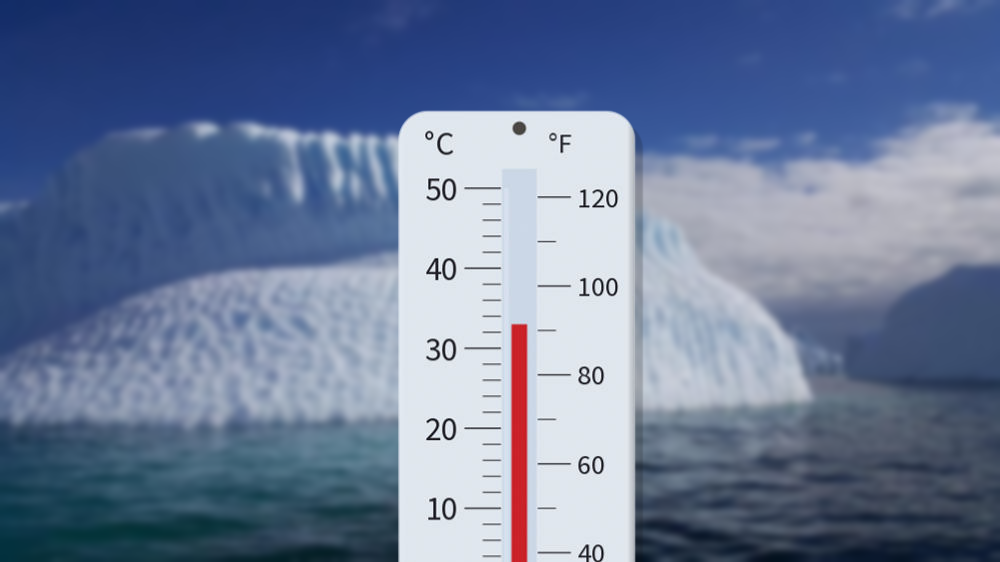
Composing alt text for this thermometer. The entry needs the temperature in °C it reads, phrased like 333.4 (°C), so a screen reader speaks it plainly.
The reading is 33 (°C)
